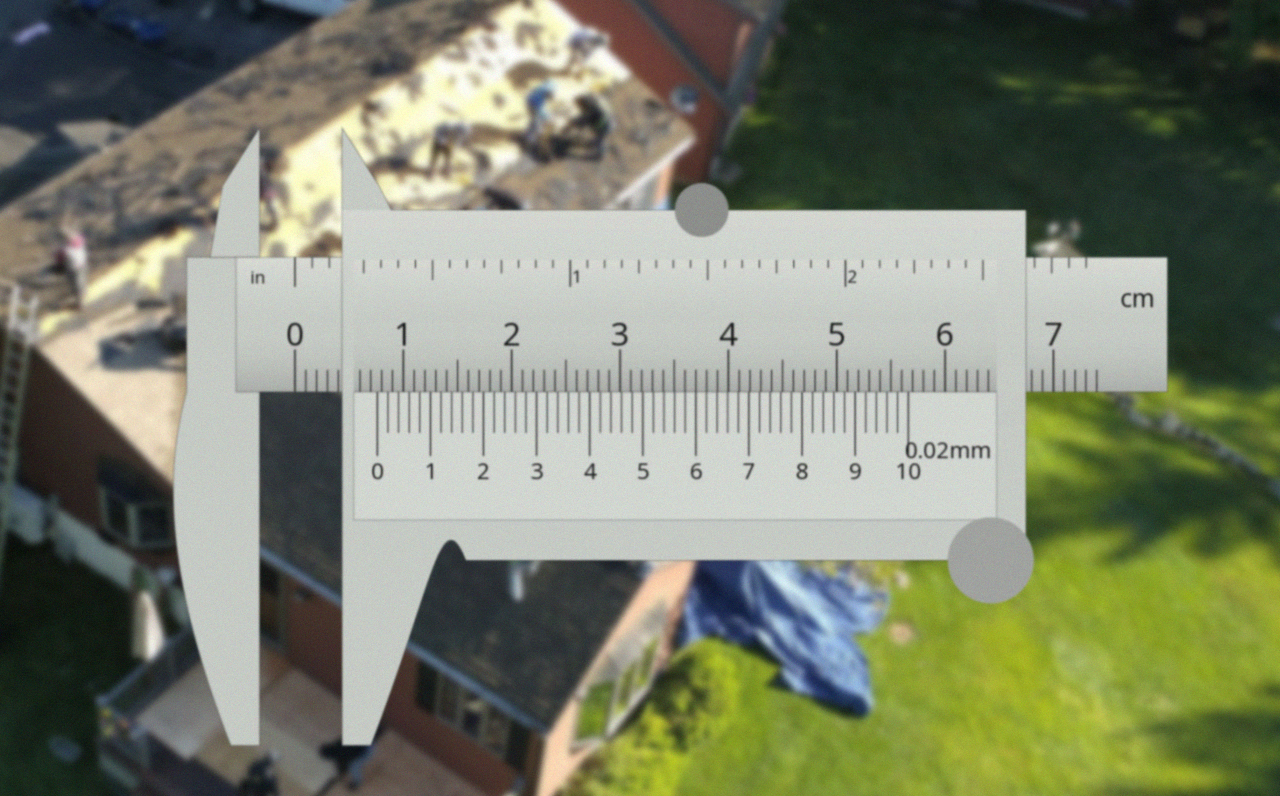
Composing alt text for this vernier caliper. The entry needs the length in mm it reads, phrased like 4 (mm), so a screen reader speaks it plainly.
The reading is 7.6 (mm)
